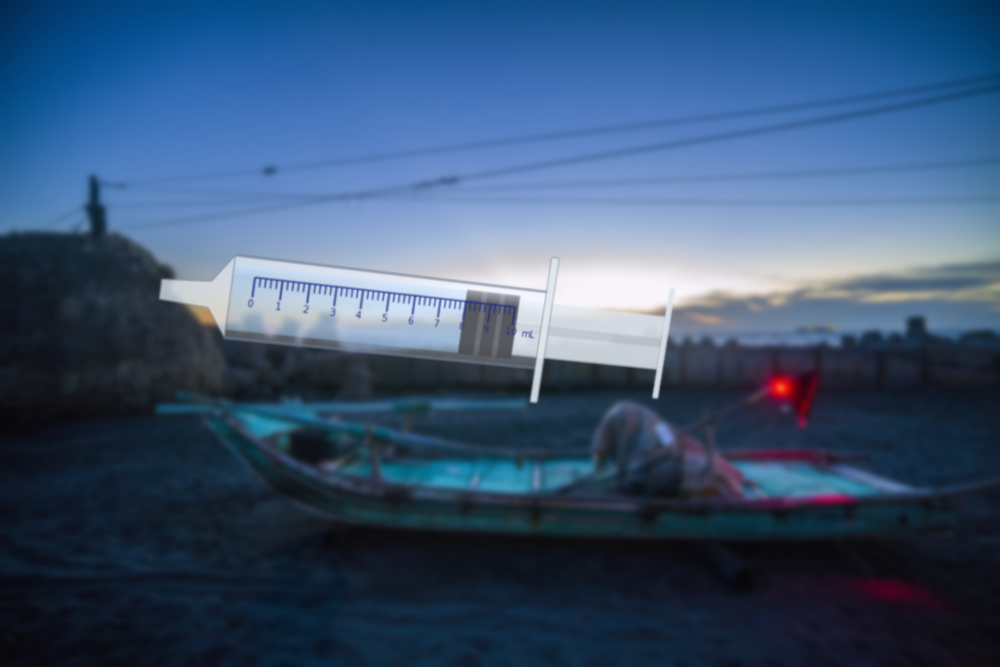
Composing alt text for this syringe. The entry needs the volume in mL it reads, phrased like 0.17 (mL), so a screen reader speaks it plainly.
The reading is 8 (mL)
